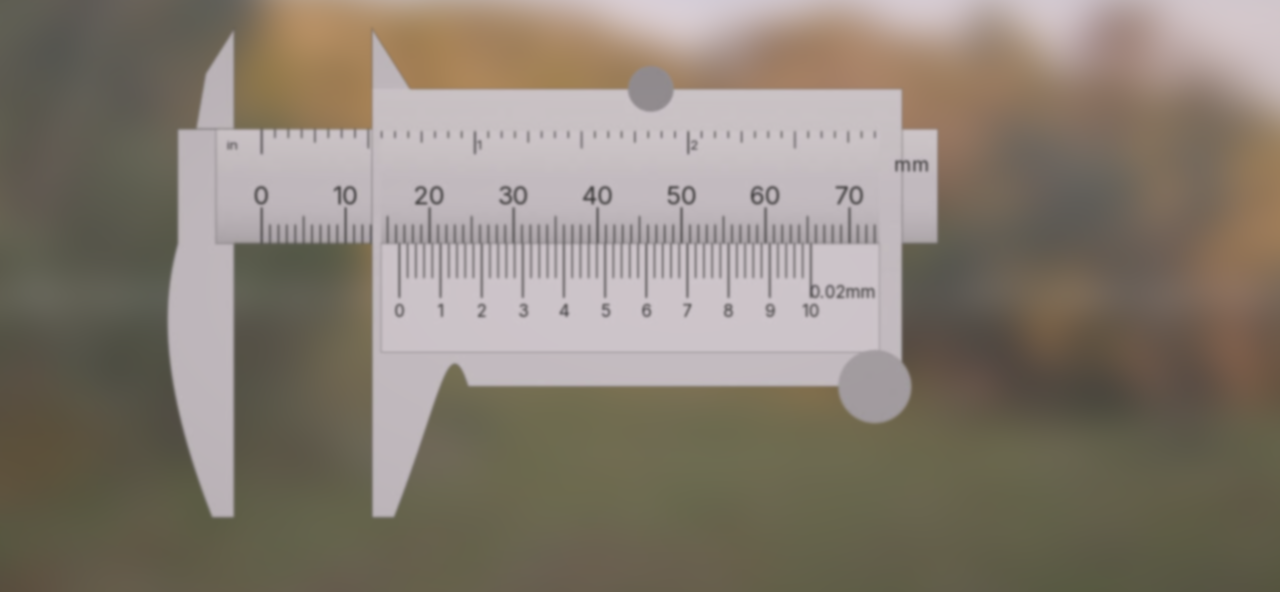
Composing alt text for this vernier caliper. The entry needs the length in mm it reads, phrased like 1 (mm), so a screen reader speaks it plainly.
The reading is 16.4 (mm)
